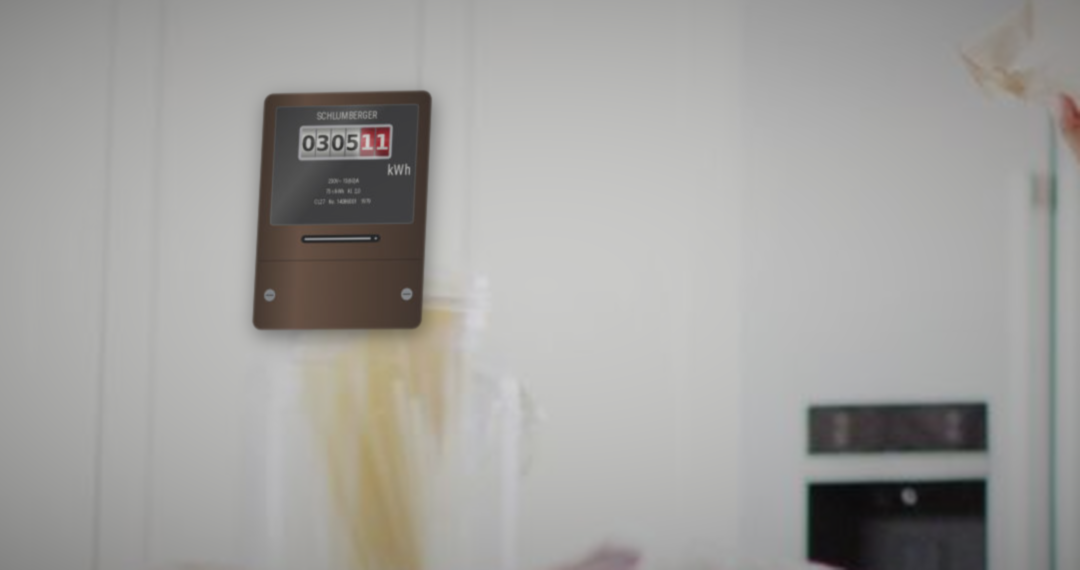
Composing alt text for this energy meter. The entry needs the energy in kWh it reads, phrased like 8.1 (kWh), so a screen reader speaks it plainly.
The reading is 305.11 (kWh)
